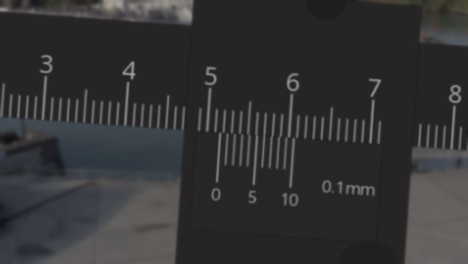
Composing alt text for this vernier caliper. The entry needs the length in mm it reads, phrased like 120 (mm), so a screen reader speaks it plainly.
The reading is 51.6 (mm)
